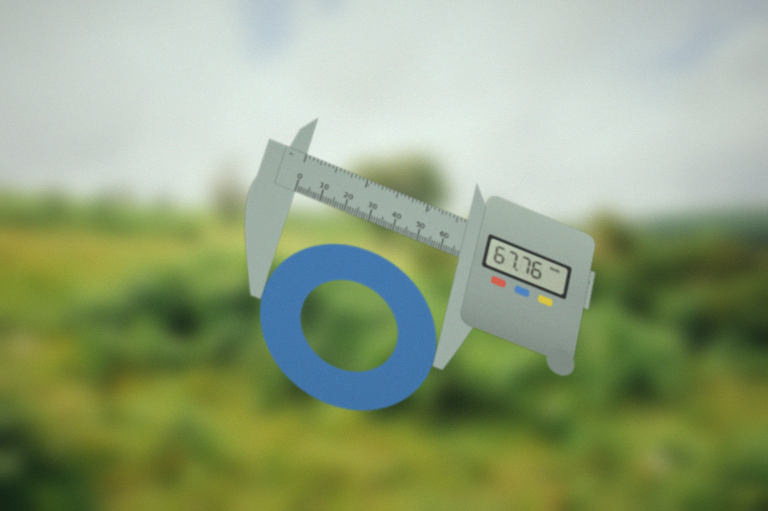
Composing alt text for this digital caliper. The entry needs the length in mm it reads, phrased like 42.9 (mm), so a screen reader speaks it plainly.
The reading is 67.76 (mm)
